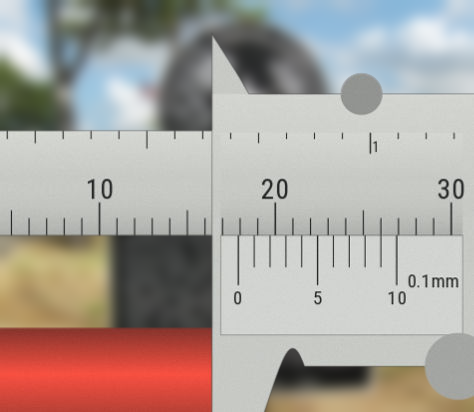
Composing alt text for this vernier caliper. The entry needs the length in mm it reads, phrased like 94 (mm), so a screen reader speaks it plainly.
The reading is 17.9 (mm)
